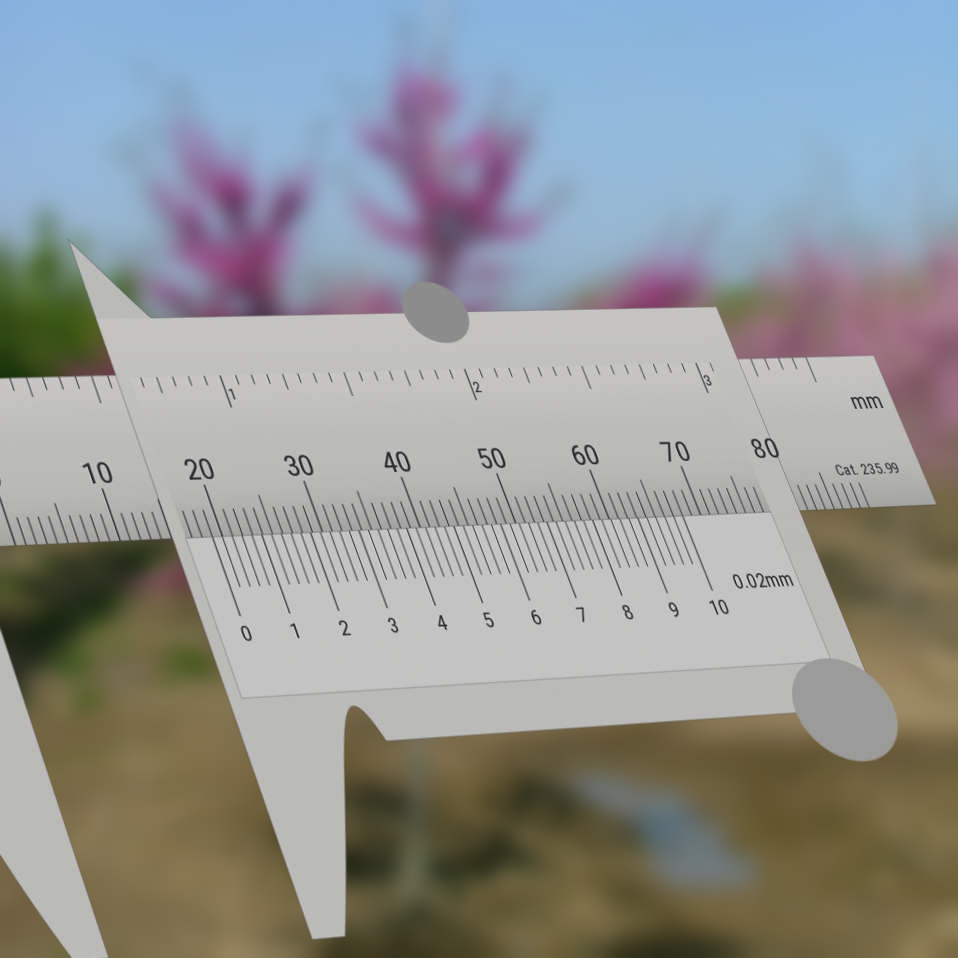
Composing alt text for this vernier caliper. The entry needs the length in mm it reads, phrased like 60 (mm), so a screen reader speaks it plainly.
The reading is 19.0 (mm)
